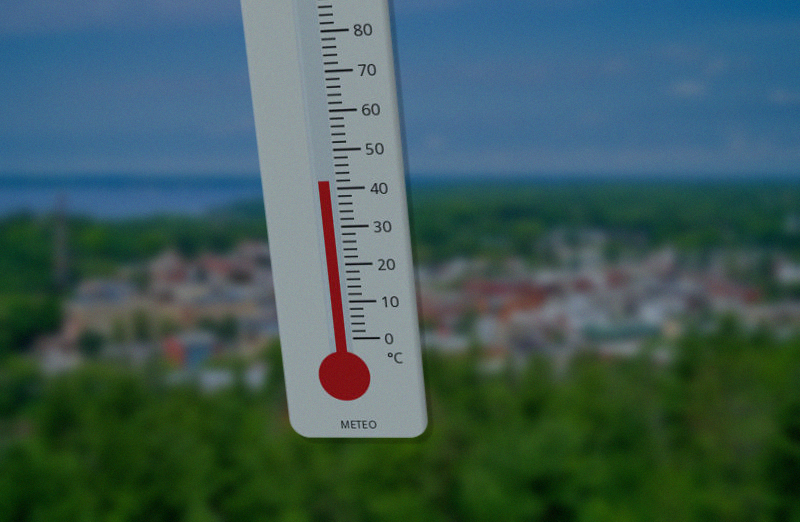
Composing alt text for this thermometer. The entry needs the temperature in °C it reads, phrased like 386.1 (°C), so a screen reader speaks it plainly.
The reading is 42 (°C)
